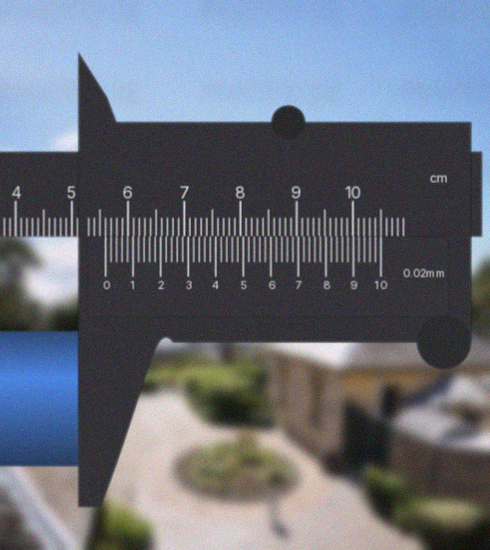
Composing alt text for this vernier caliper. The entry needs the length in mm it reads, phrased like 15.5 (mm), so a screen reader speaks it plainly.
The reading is 56.0 (mm)
